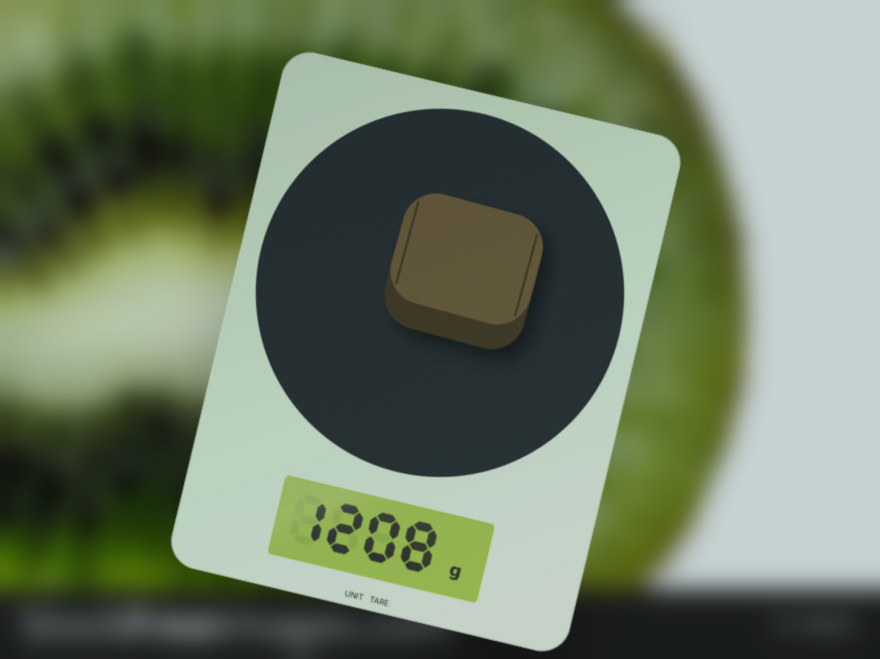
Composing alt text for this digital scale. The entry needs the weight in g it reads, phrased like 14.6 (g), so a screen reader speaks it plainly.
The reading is 1208 (g)
